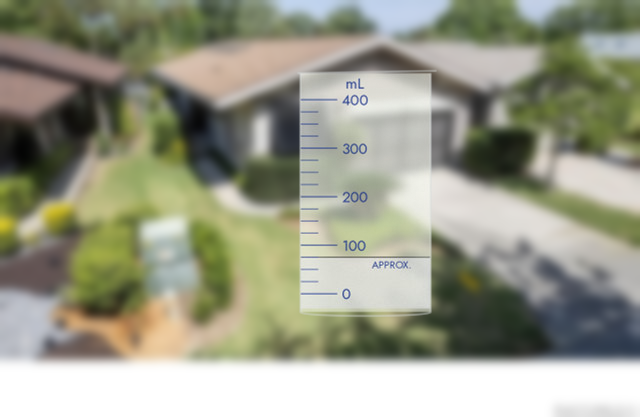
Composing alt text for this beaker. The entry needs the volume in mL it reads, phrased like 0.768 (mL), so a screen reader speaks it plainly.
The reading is 75 (mL)
